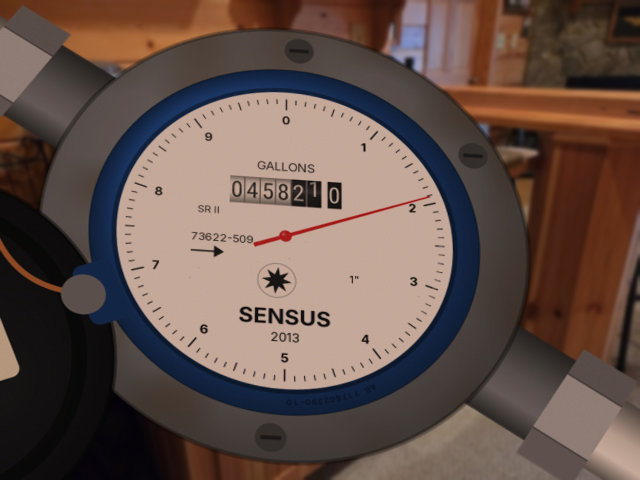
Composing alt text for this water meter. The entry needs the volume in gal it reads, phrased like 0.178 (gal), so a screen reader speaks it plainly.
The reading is 458211.9 (gal)
